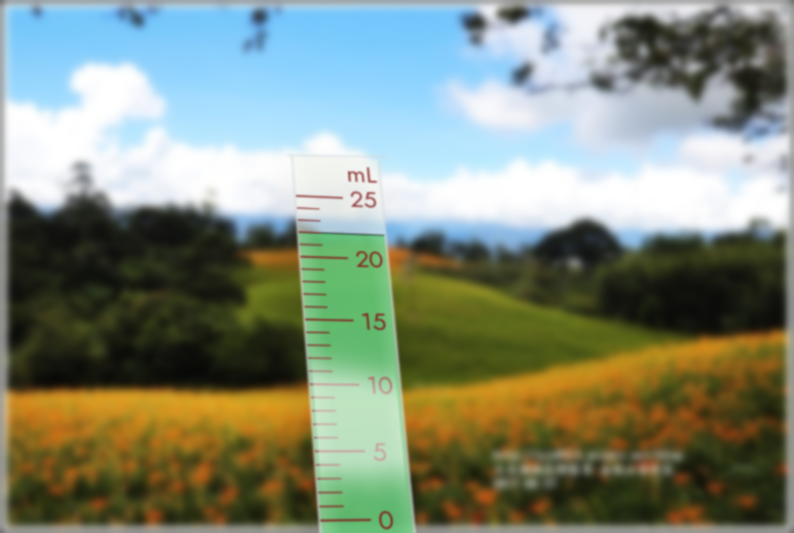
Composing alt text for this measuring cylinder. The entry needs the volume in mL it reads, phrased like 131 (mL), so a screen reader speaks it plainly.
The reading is 22 (mL)
